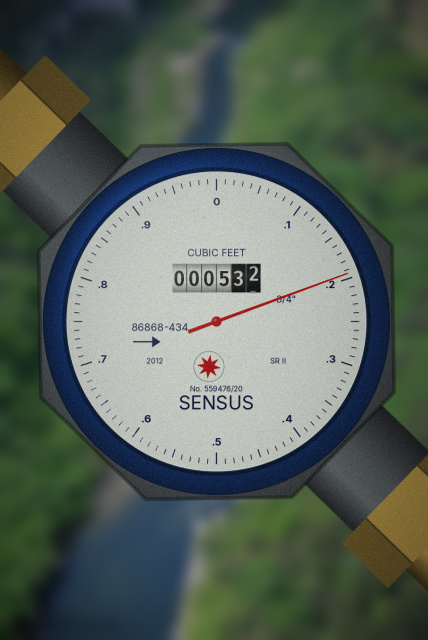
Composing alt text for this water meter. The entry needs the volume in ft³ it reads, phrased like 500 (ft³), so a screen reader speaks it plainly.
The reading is 532.19 (ft³)
